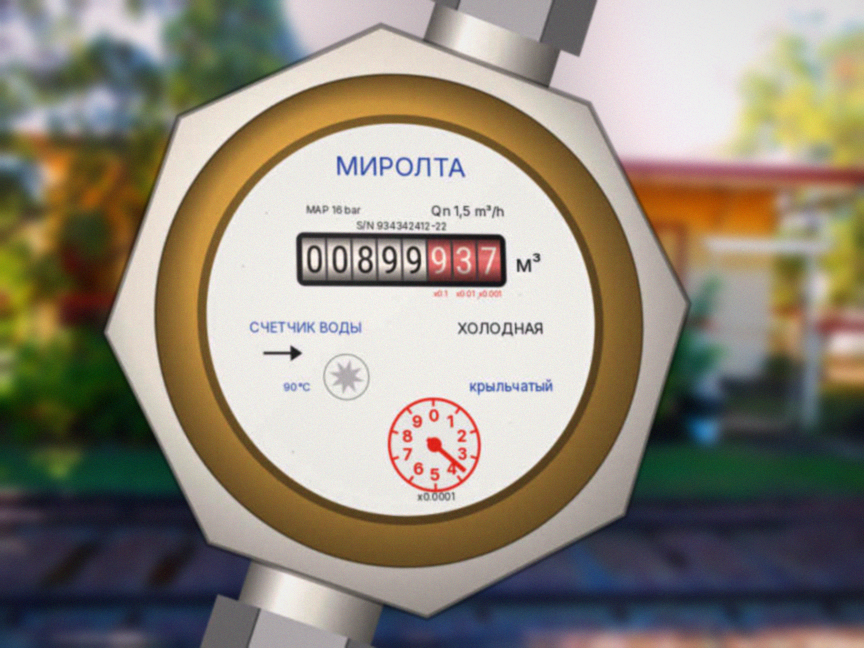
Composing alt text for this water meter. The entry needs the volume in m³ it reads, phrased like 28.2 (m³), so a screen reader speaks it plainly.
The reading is 899.9373 (m³)
